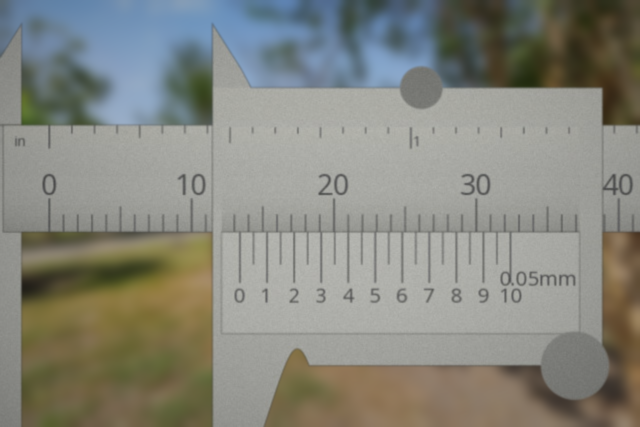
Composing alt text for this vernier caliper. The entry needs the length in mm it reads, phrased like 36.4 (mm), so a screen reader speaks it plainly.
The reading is 13.4 (mm)
